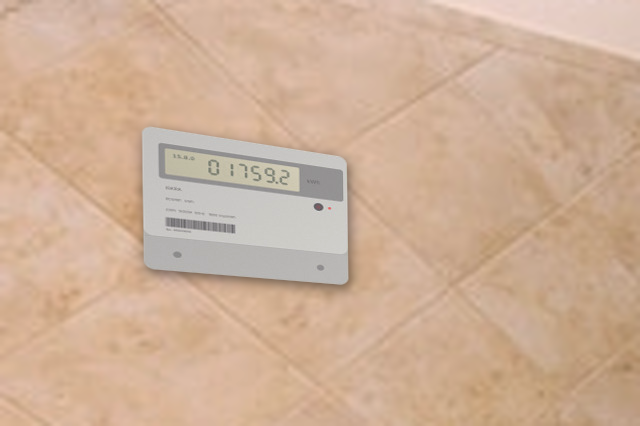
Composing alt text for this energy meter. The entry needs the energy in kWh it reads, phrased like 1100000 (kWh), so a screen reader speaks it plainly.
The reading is 1759.2 (kWh)
